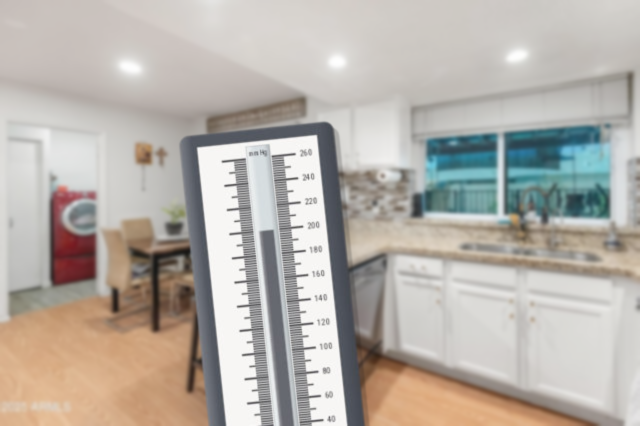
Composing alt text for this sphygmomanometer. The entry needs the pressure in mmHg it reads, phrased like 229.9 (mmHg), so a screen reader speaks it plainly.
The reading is 200 (mmHg)
